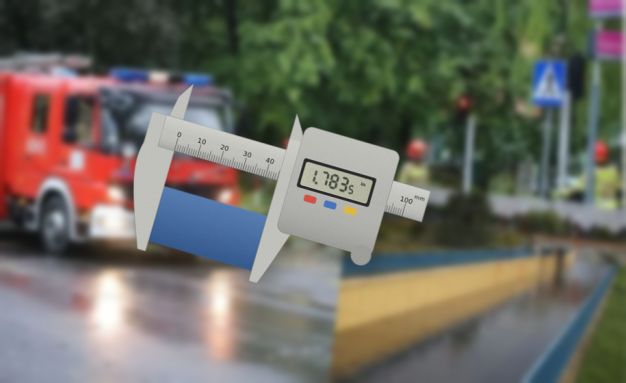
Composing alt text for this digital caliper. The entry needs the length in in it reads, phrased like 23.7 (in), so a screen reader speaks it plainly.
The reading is 1.7835 (in)
